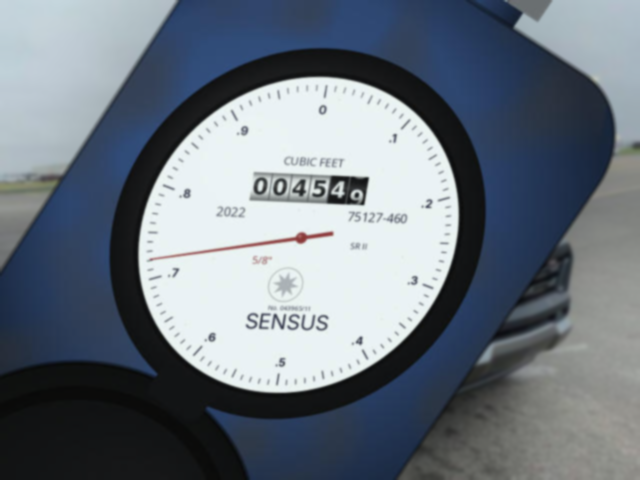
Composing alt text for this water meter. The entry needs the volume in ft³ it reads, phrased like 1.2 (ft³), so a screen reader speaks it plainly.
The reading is 4548.72 (ft³)
